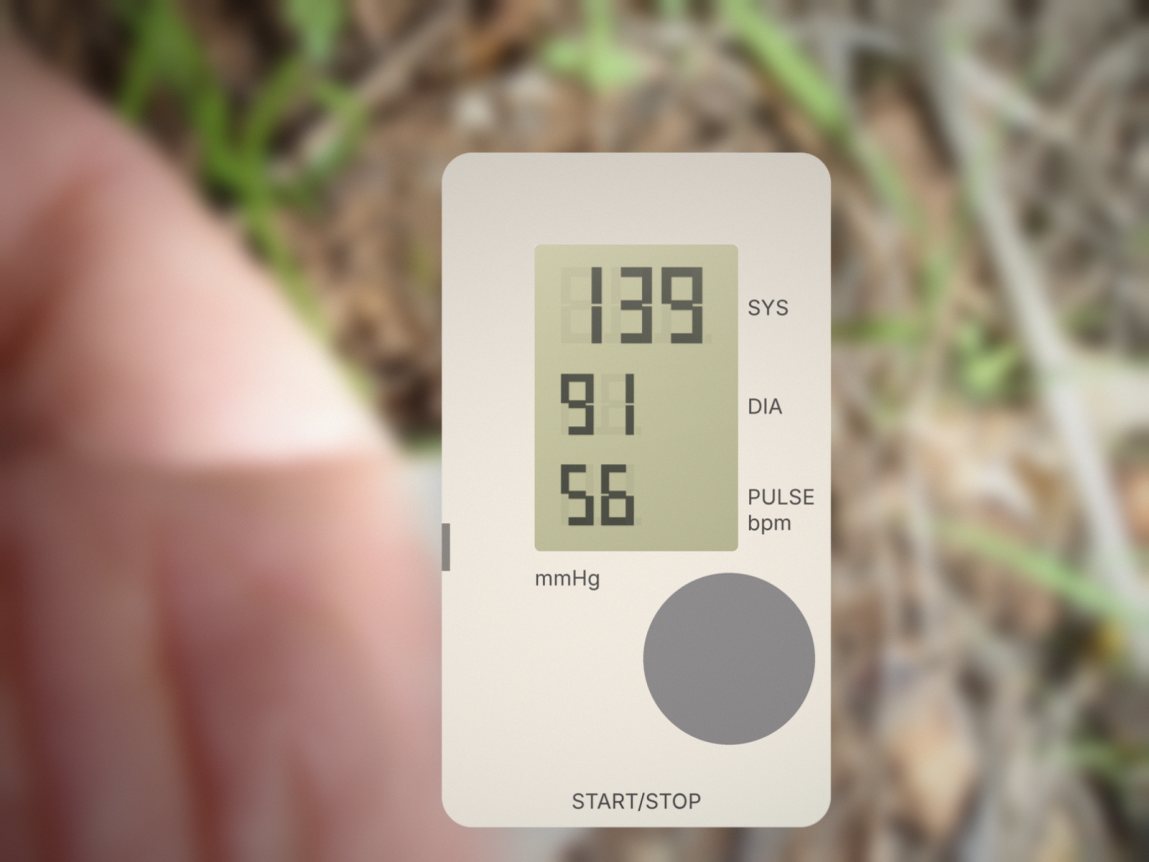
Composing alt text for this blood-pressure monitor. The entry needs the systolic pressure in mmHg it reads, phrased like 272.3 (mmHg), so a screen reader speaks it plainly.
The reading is 139 (mmHg)
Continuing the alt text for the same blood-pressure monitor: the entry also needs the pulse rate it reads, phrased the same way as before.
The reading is 56 (bpm)
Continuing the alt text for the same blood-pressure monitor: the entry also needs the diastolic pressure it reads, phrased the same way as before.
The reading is 91 (mmHg)
